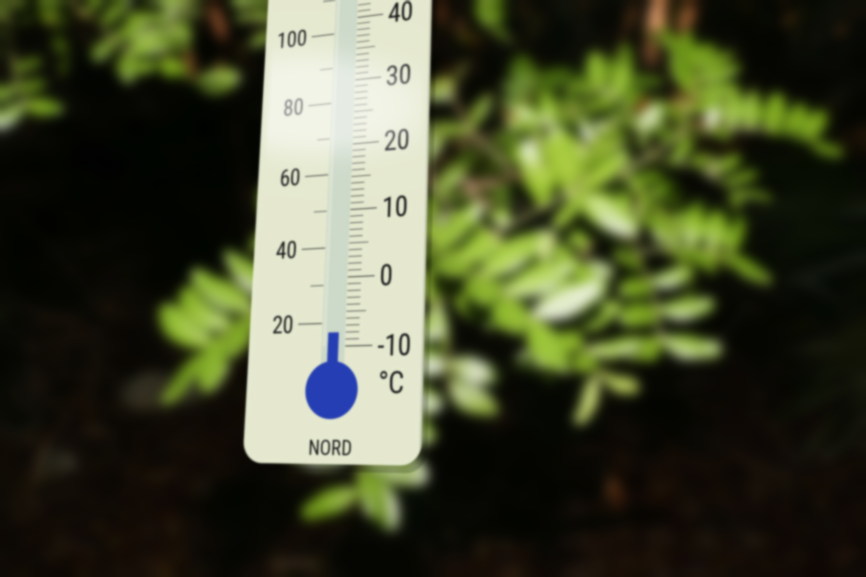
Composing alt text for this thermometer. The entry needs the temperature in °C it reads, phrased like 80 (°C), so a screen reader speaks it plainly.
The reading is -8 (°C)
